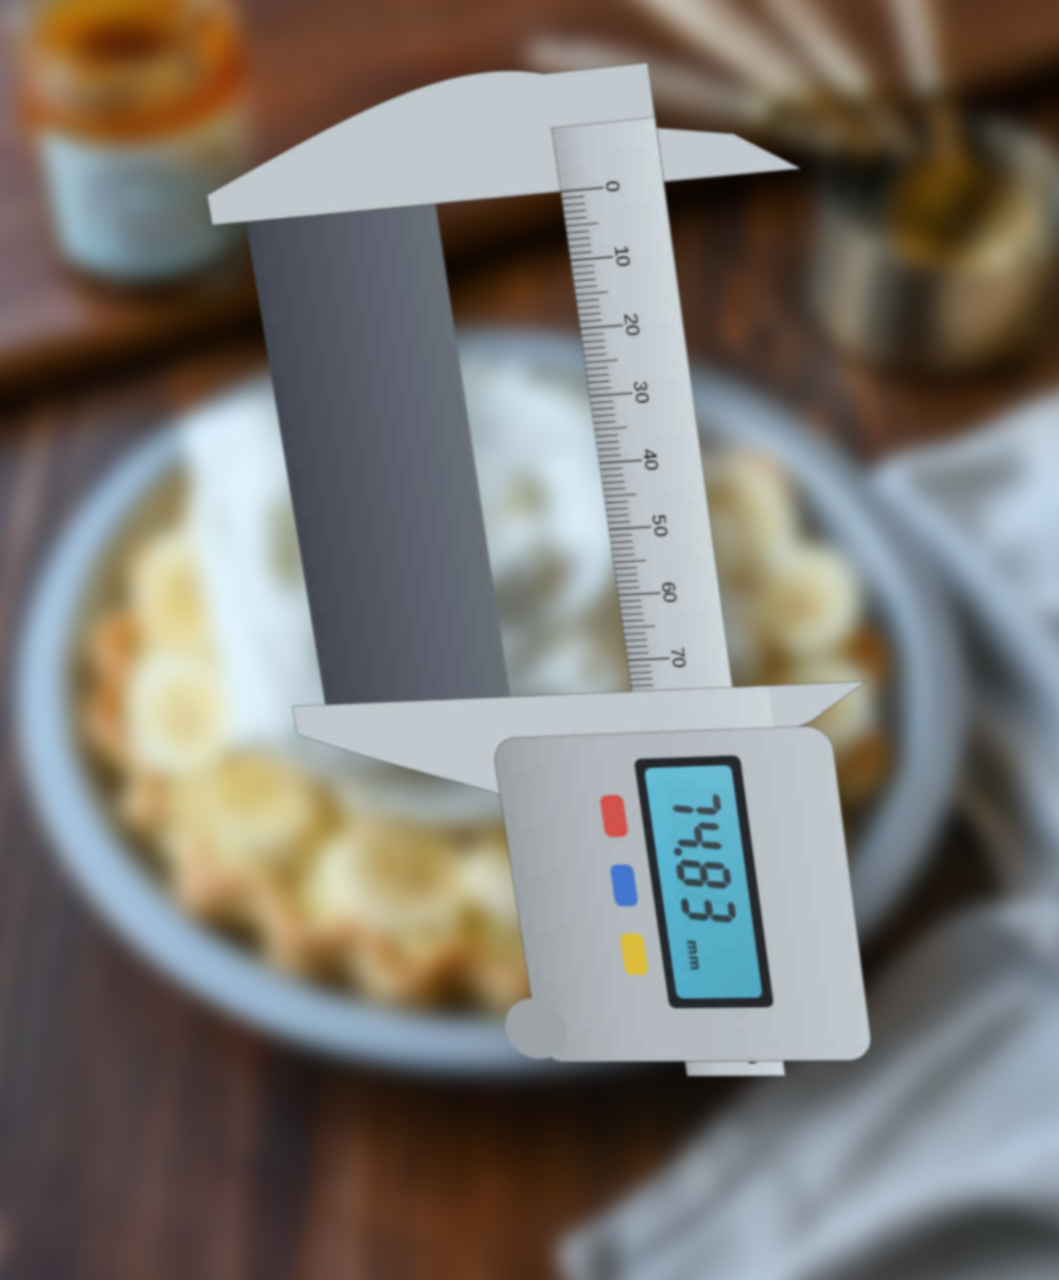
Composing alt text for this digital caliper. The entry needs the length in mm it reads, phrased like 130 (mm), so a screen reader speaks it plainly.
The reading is 74.83 (mm)
